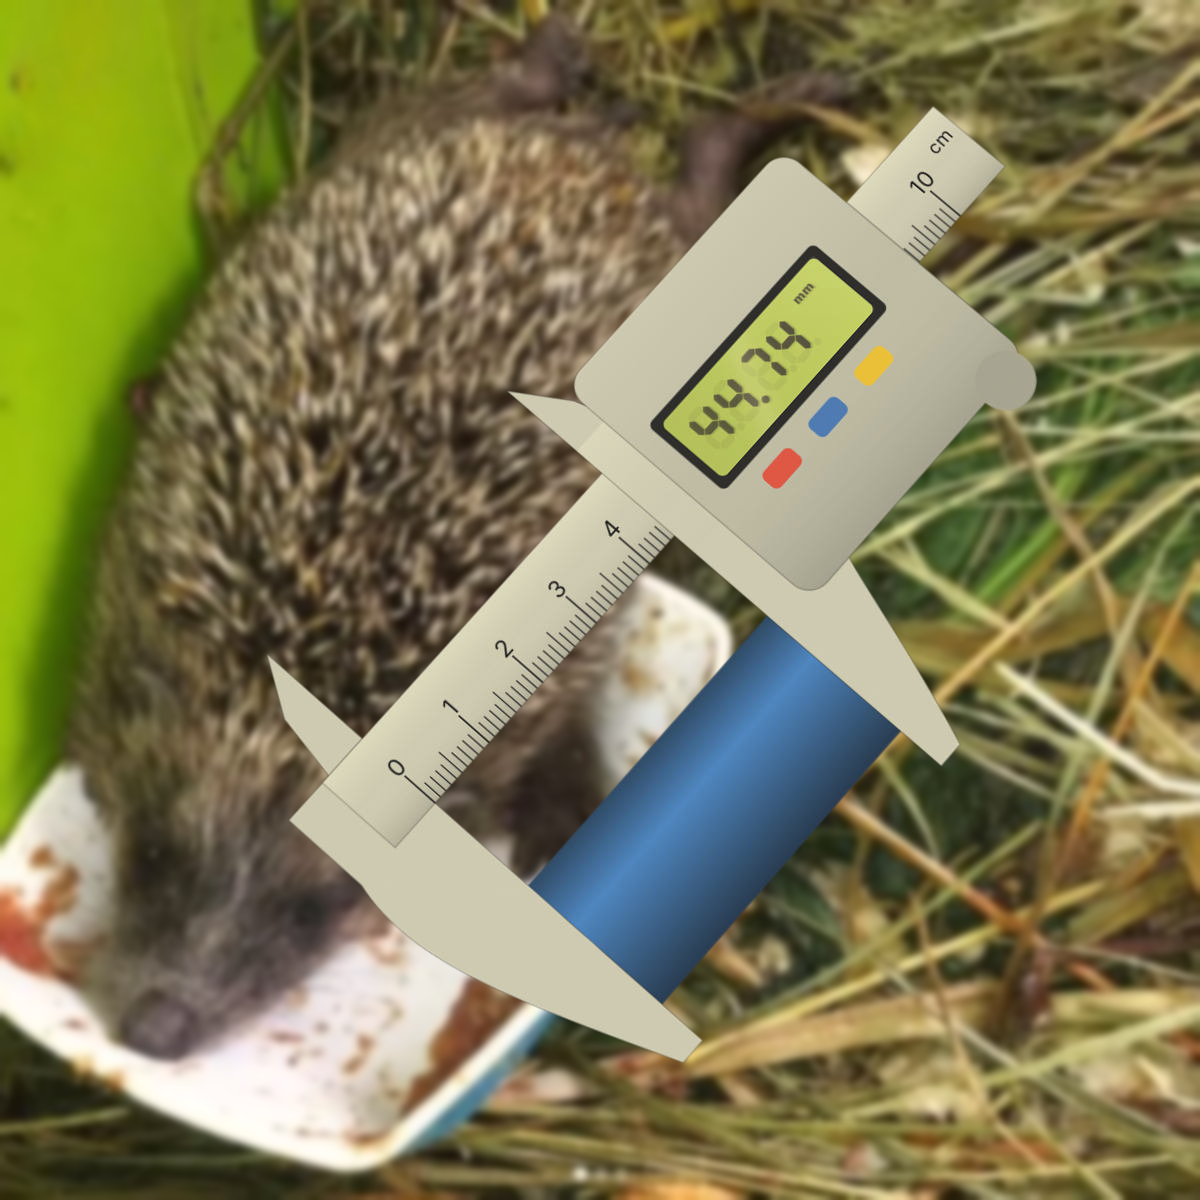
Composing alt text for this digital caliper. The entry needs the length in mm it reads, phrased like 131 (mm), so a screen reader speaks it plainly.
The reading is 44.74 (mm)
